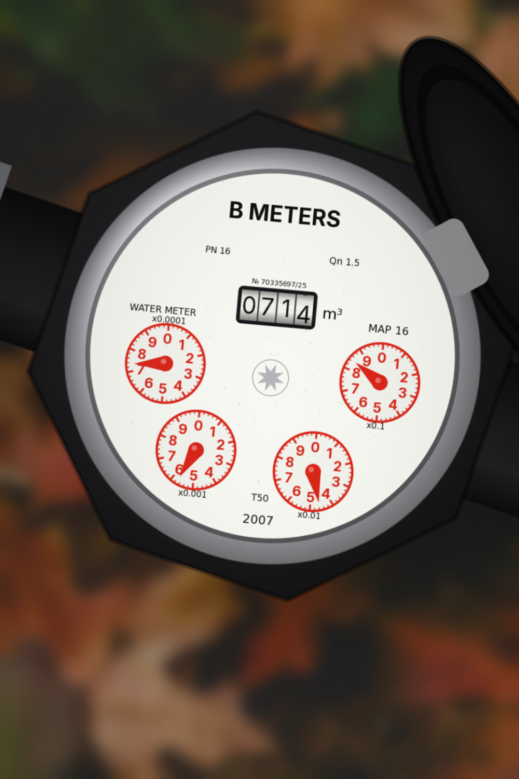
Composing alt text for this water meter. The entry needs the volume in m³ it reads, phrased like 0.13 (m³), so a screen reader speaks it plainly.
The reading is 713.8457 (m³)
